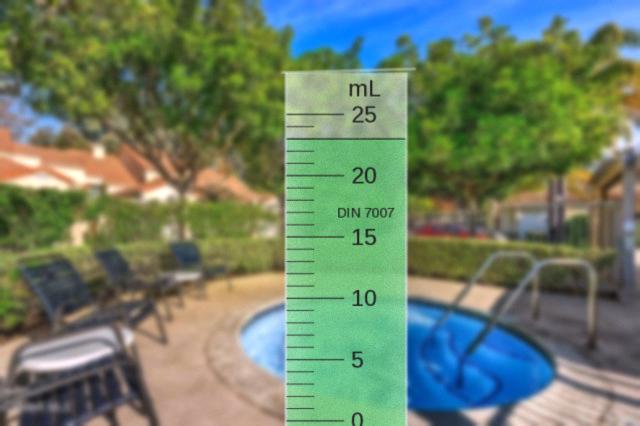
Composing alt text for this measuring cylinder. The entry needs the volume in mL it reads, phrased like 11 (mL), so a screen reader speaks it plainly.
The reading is 23 (mL)
